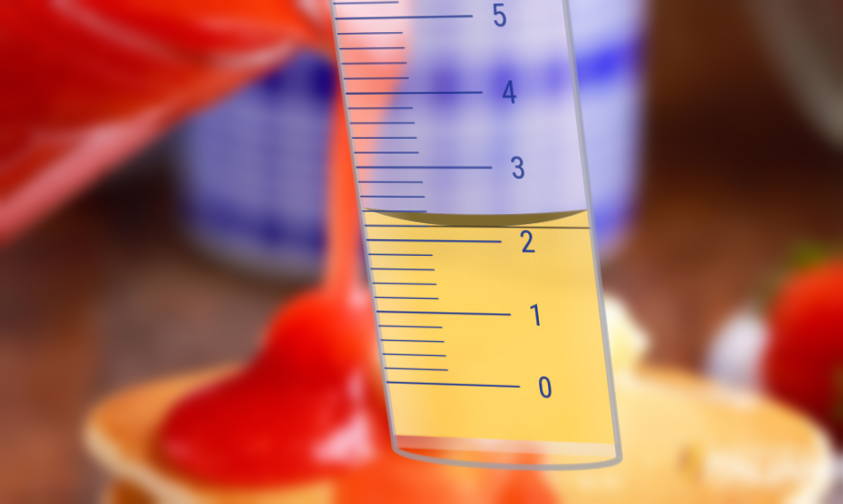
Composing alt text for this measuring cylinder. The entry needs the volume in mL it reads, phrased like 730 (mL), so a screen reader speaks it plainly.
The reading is 2.2 (mL)
